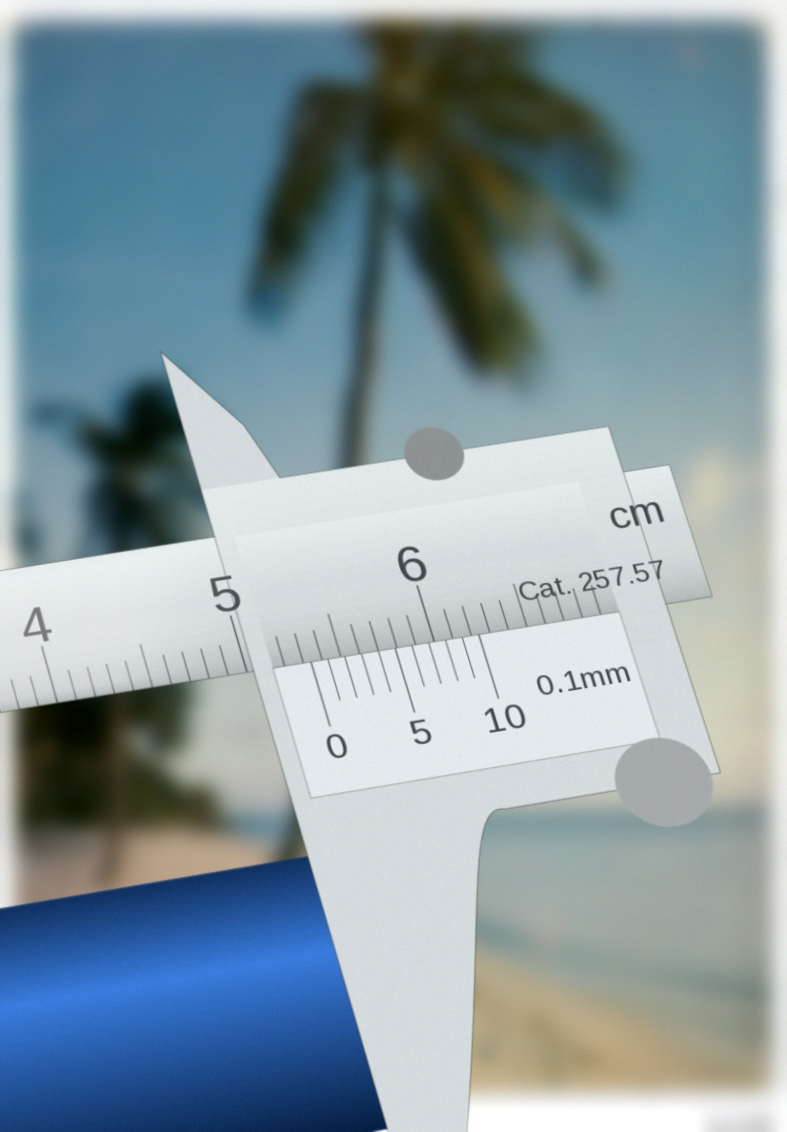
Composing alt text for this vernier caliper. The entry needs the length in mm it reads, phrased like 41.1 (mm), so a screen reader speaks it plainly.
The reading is 53.4 (mm)
